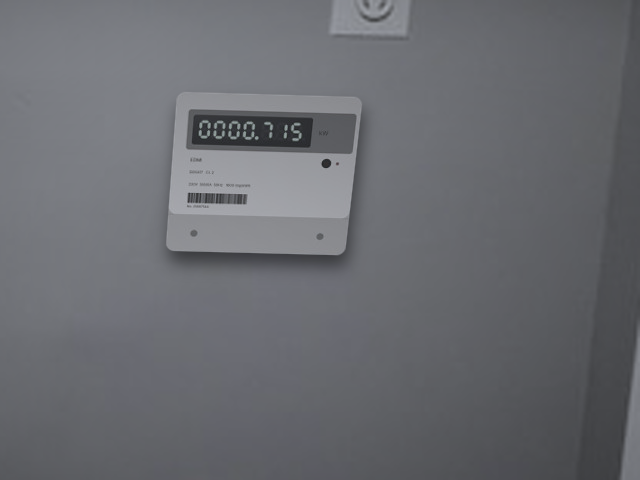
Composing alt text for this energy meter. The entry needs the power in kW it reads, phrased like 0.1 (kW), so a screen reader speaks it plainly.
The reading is 0.715 (kW)
